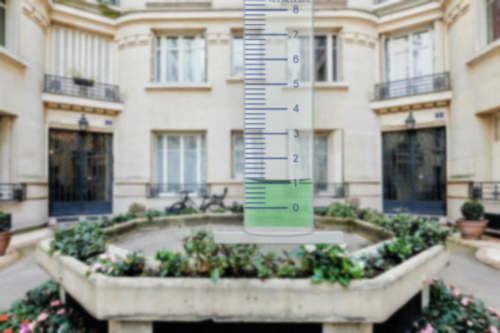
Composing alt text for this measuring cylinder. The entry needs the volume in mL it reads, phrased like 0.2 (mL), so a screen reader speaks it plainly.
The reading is 1 (mL)
